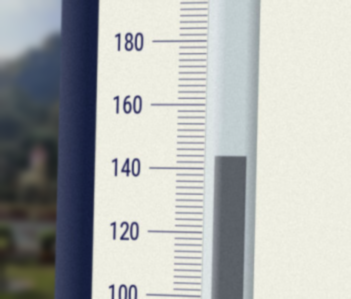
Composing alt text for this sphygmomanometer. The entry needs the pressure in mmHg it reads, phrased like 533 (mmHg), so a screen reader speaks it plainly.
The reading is 144 (mmHg)
